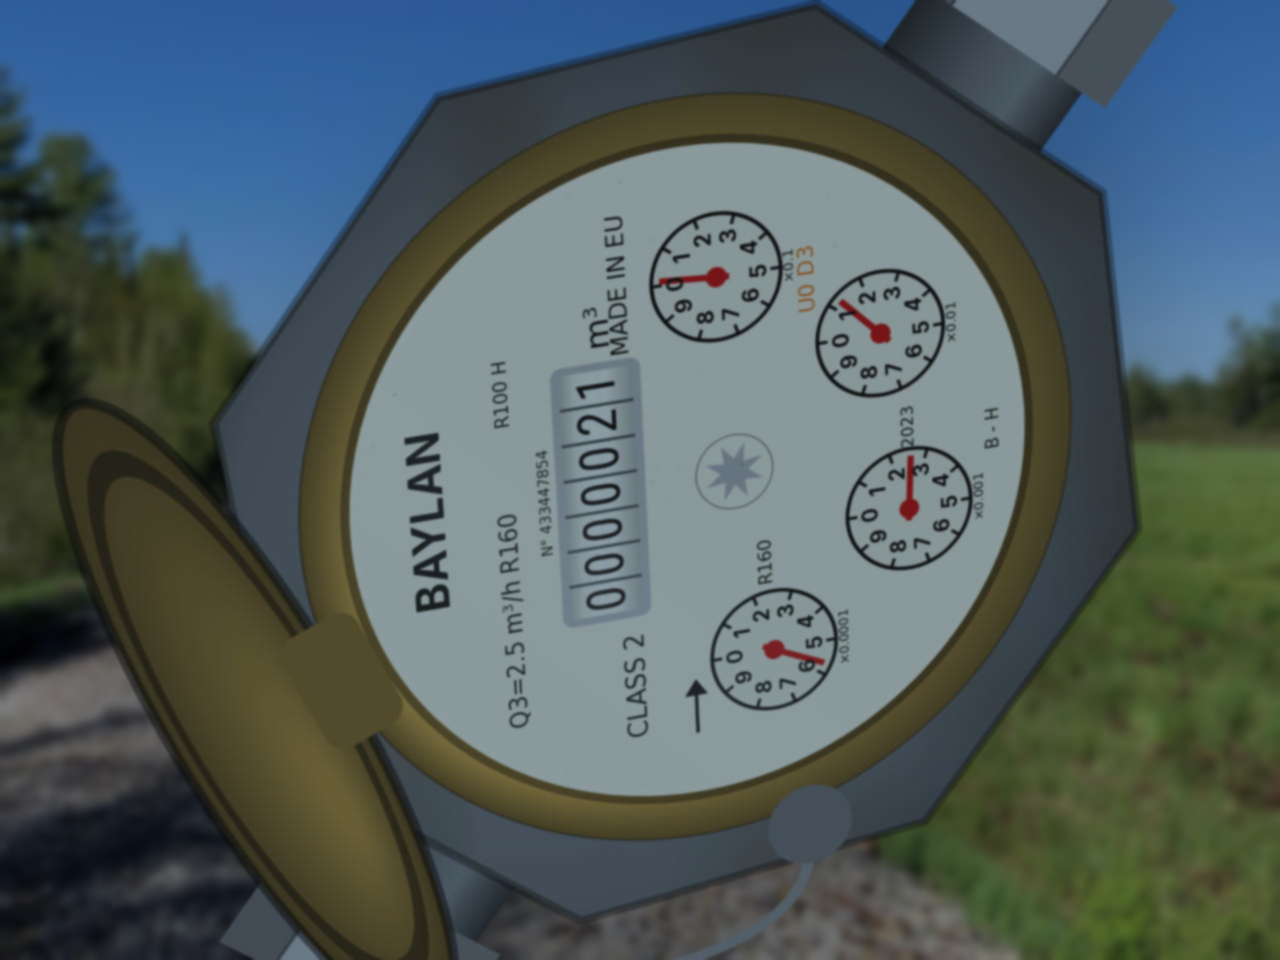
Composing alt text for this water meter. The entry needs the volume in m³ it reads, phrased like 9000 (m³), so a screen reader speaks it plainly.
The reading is 21.0125 (m³)
